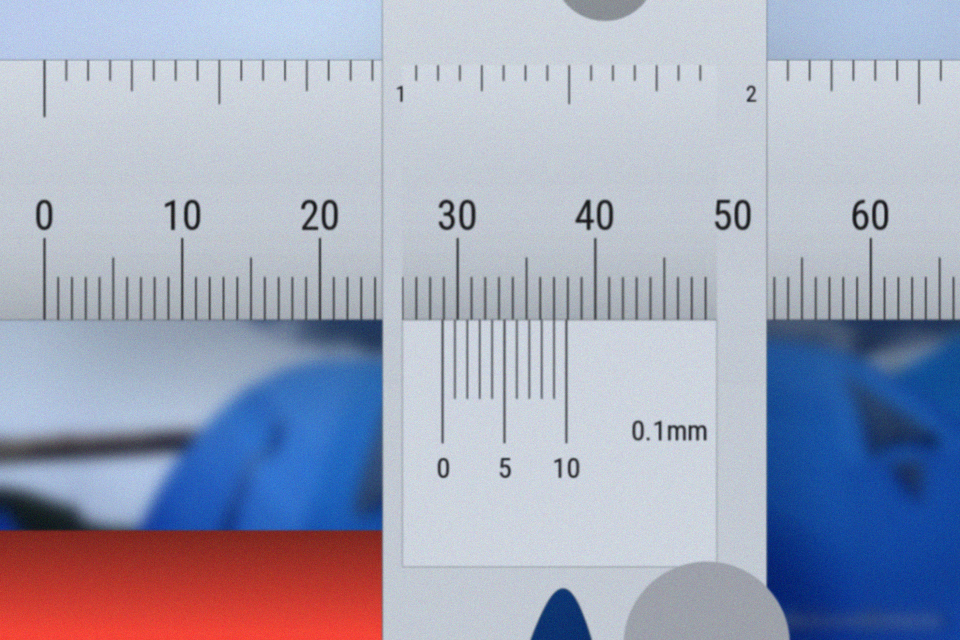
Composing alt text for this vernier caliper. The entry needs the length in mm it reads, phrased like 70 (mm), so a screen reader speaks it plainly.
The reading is 28.9 (mm)
